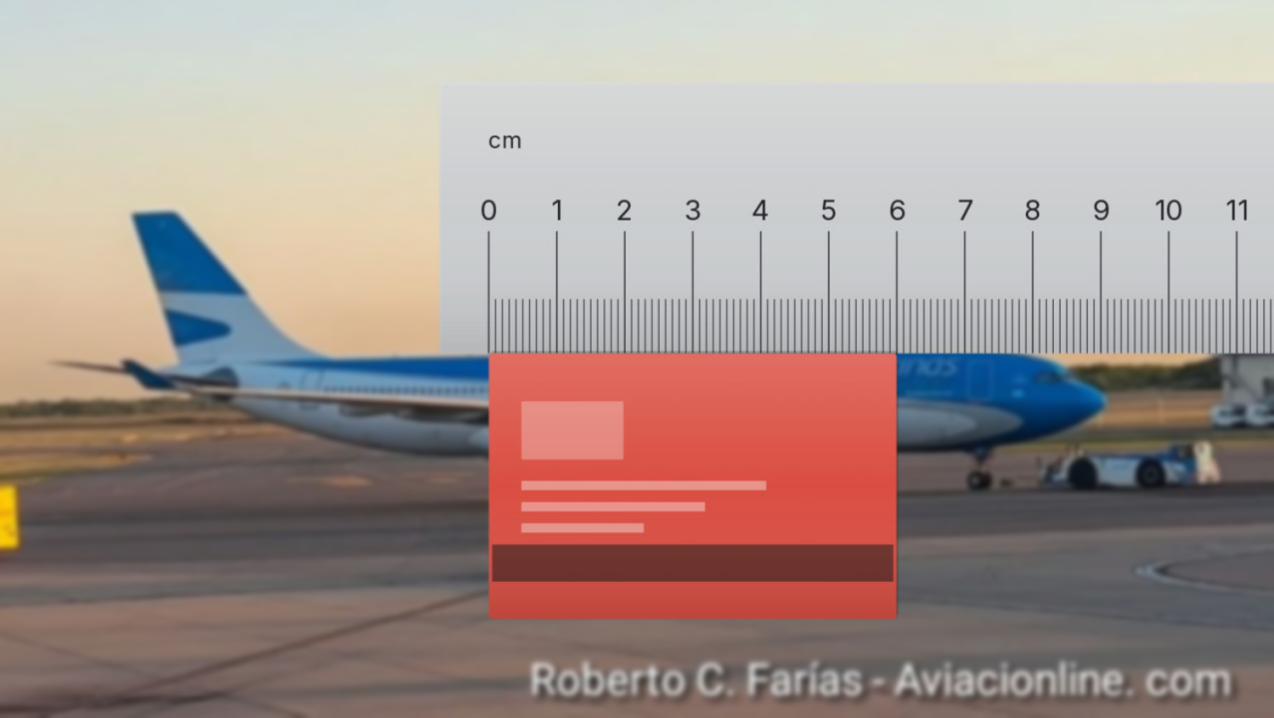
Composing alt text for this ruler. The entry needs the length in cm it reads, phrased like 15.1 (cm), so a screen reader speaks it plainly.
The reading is 6 (cm)
